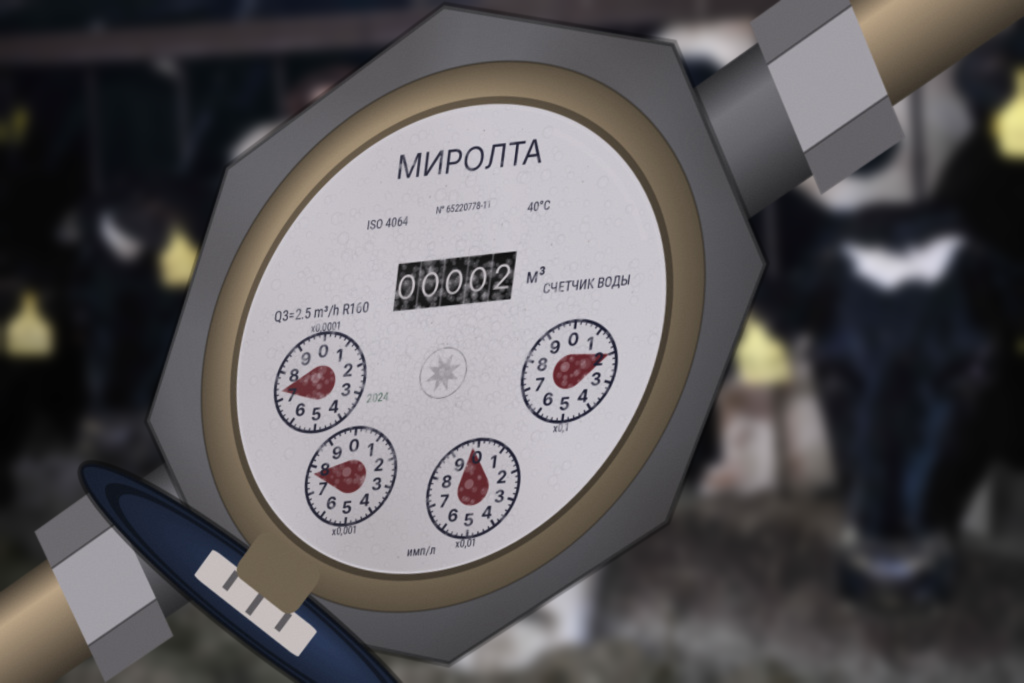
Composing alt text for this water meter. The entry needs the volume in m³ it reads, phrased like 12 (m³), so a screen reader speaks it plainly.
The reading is 2.1977 (m³)
